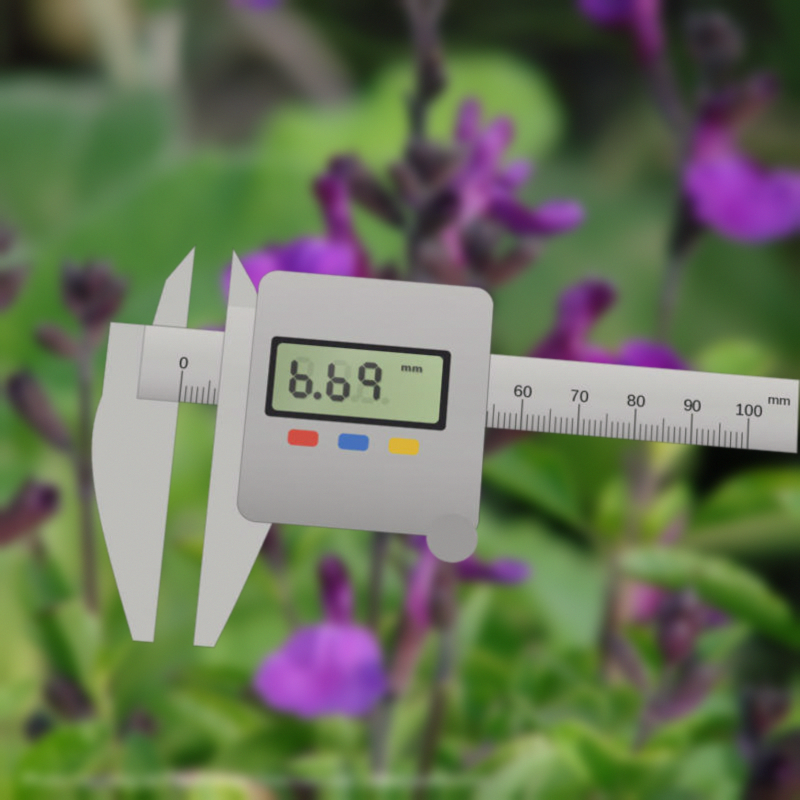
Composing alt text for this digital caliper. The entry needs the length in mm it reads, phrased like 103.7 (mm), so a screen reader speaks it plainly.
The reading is 6.69 (mm)
